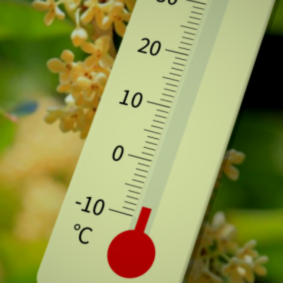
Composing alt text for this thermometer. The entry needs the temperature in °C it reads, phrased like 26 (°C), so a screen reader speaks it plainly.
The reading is -8 (°C)
